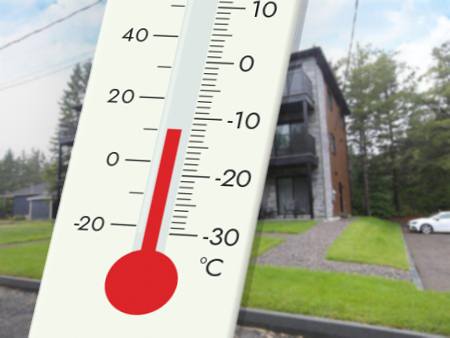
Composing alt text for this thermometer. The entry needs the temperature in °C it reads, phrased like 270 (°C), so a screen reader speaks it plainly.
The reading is -12 (°C)
